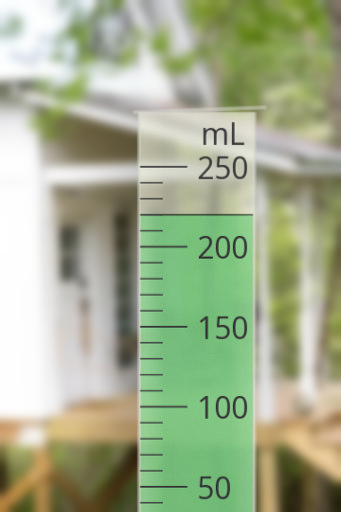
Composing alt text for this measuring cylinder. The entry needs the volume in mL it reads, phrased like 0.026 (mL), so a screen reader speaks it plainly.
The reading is 220 (mL)
